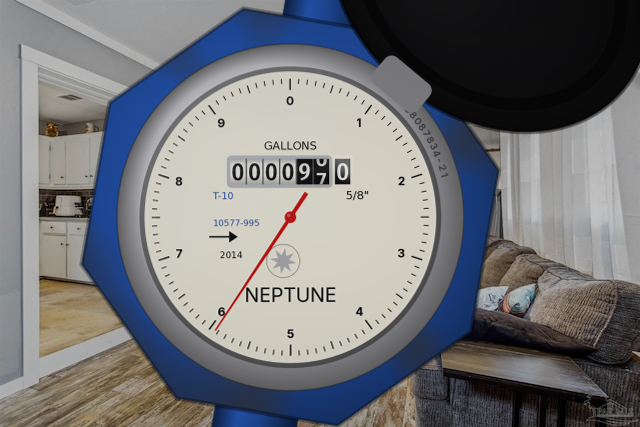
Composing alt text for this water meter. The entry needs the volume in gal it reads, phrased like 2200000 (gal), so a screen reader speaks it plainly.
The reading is 965.9 (gal)
